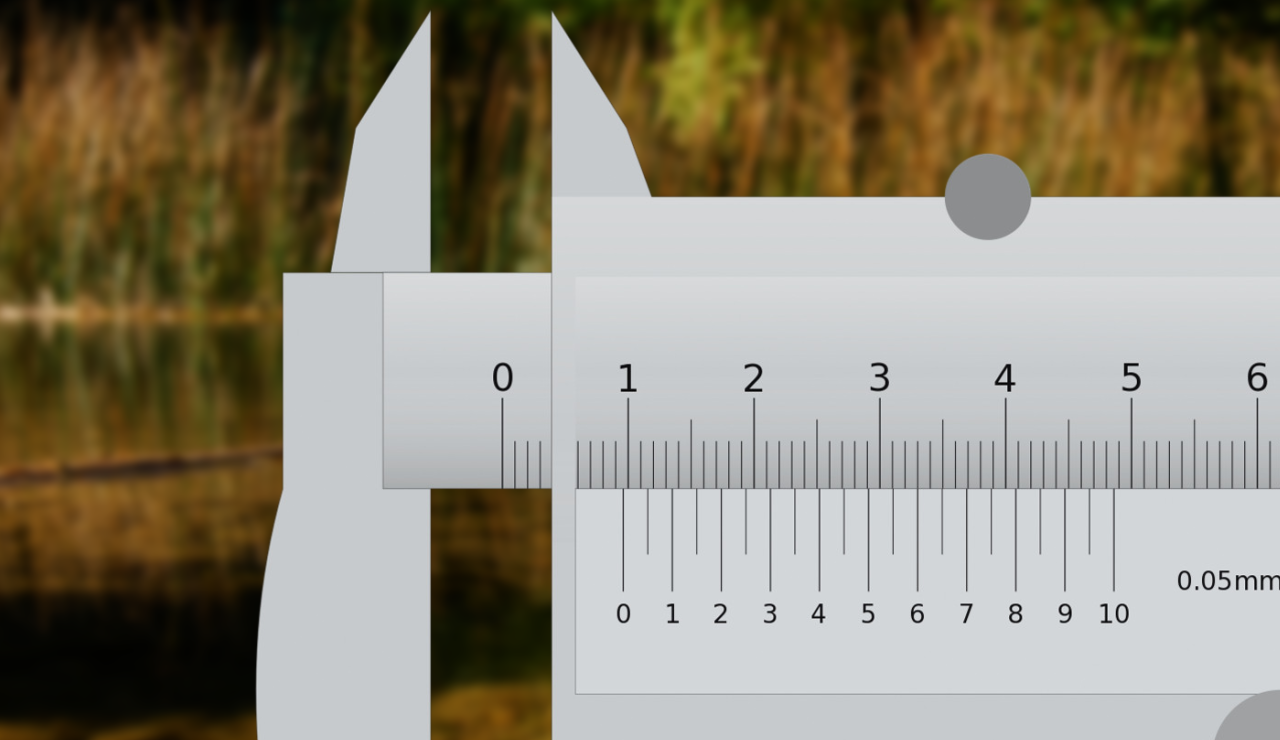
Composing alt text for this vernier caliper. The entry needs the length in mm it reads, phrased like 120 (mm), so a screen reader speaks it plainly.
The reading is 9.6 (mm)
